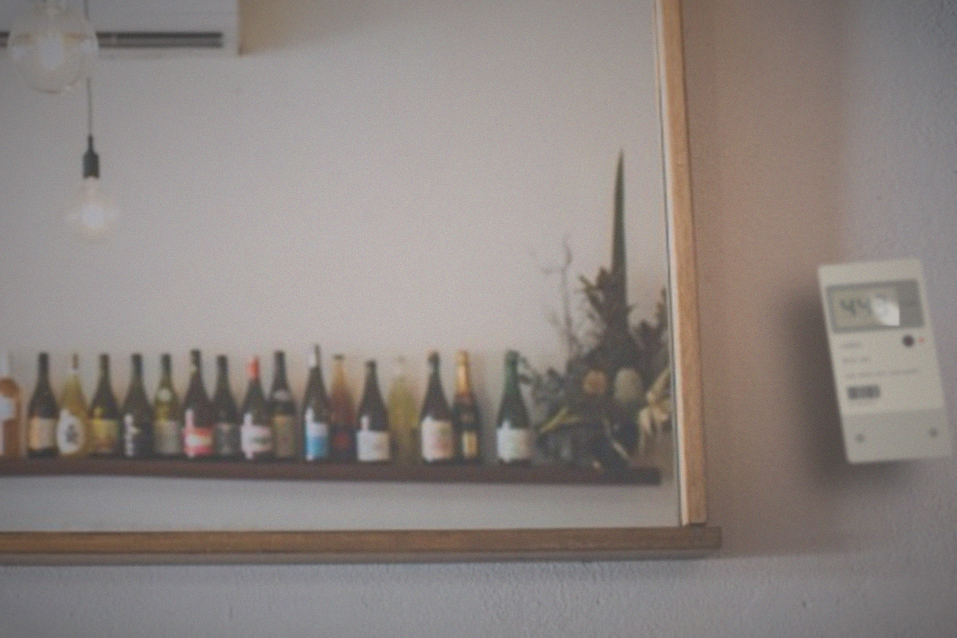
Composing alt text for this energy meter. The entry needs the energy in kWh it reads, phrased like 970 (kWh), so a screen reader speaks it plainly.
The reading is 443 (kWh)
